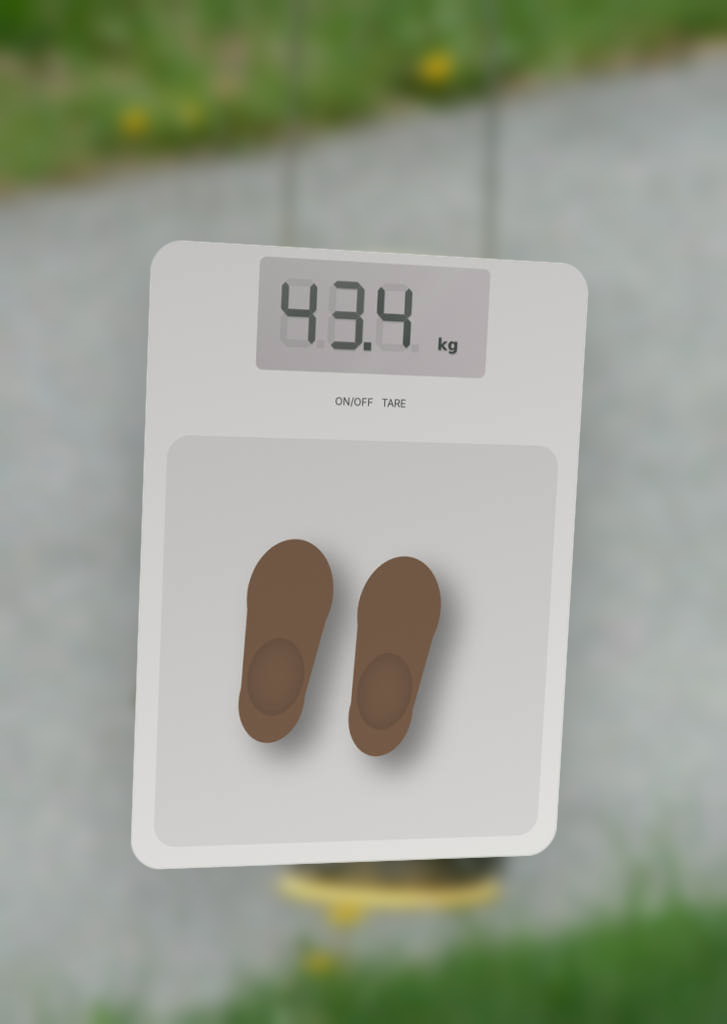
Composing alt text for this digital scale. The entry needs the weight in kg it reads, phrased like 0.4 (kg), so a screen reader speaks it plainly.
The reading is 43.4 (kg)
